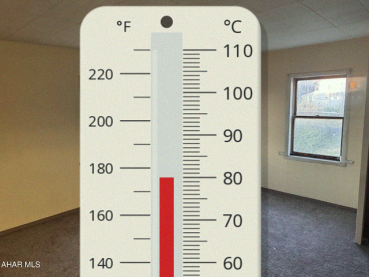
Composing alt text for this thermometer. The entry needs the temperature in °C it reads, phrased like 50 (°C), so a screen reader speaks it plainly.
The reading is 80 (°C)
